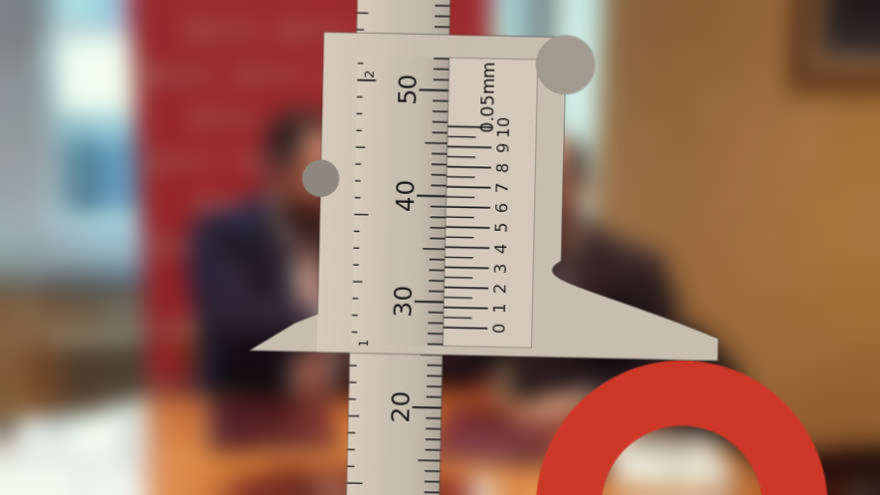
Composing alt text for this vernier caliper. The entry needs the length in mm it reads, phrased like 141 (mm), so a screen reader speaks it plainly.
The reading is 27.6 (mm)
